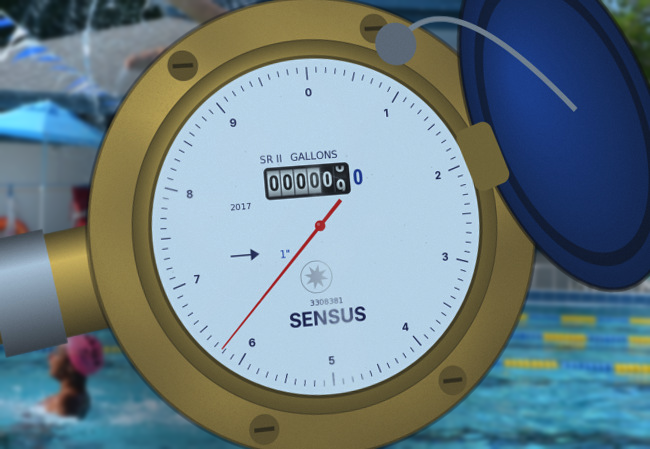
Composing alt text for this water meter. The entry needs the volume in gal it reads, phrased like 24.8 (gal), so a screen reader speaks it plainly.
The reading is 86.2 (gal)
